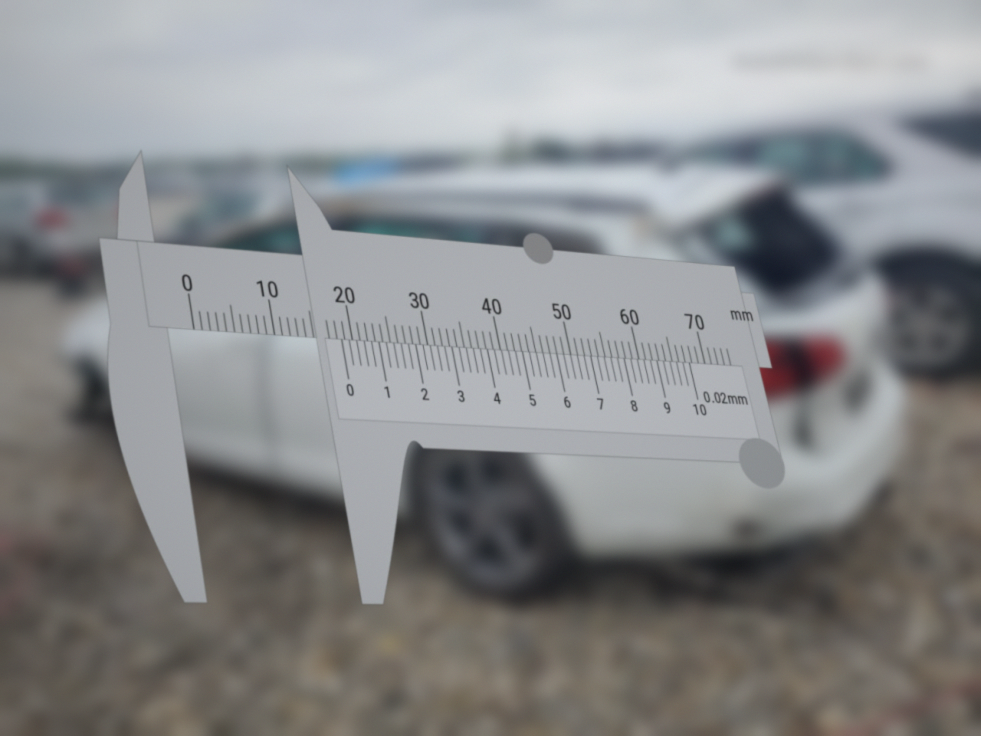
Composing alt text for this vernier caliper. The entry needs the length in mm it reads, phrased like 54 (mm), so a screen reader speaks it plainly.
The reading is 18.6 (mm)
